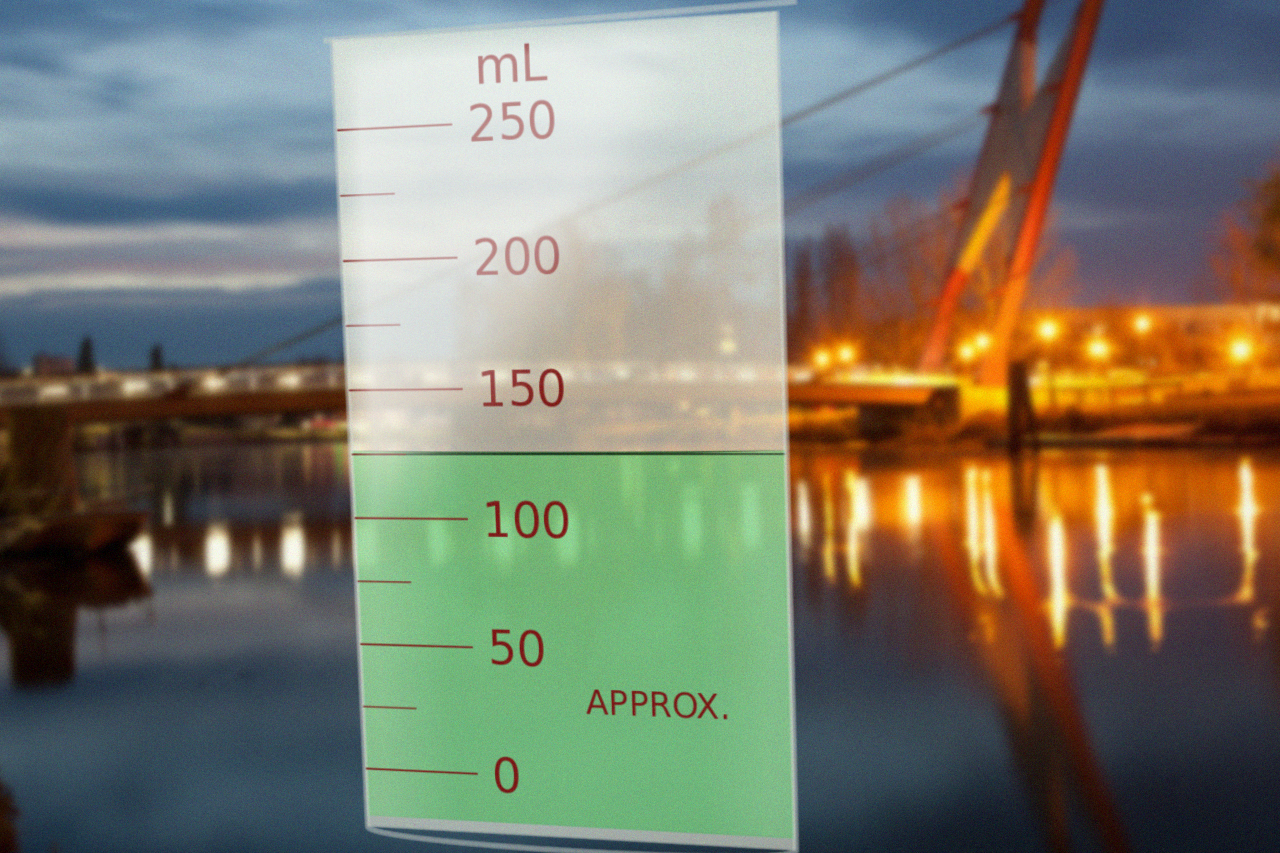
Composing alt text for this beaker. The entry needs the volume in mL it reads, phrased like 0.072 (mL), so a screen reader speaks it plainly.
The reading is 125 (mL)
